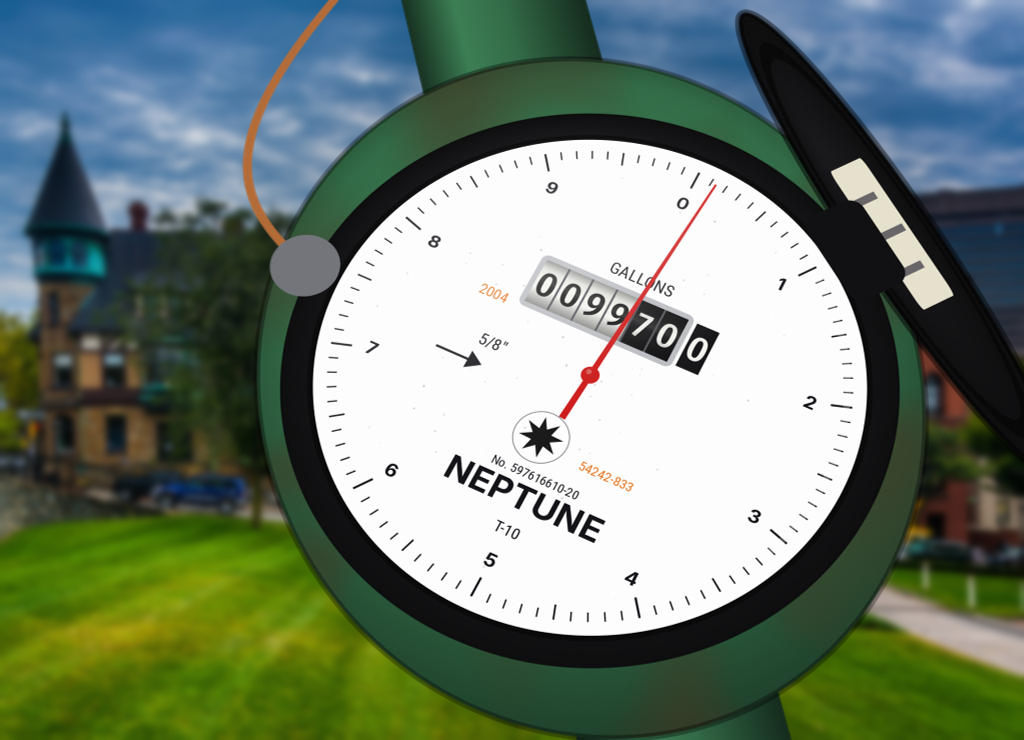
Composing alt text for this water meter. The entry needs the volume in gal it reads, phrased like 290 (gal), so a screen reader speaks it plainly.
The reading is 99700.1 (gal)
